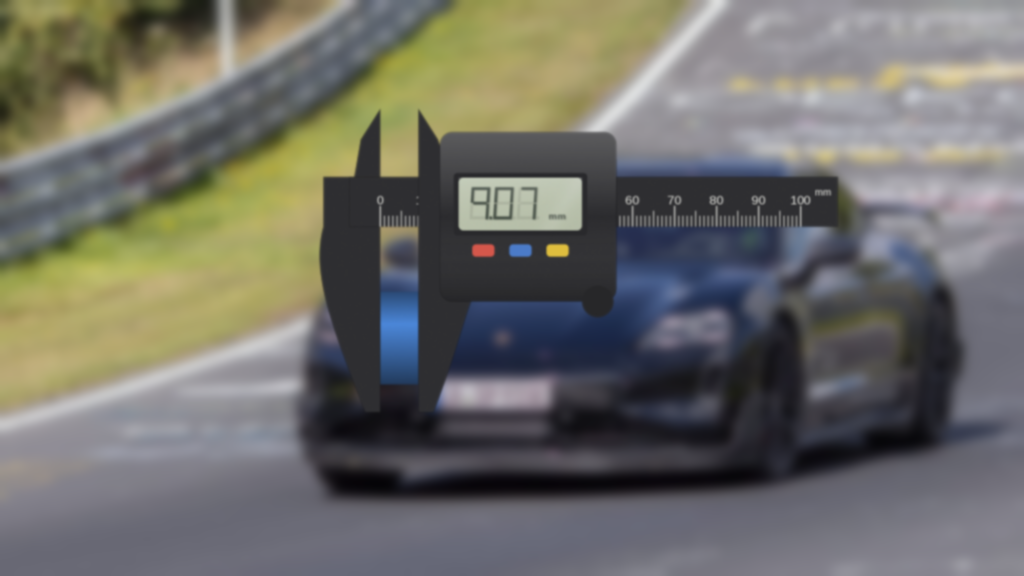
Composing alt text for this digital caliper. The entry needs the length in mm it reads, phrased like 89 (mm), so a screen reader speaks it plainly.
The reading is 9.07 (mm)
